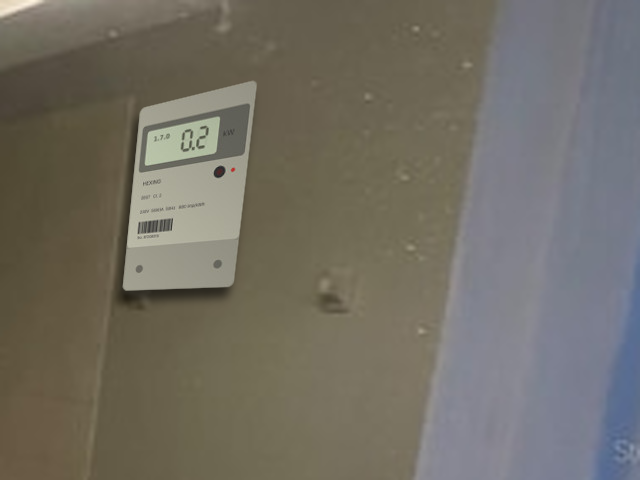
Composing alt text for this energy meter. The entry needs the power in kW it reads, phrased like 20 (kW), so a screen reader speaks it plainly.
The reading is 0.2 (kW)
